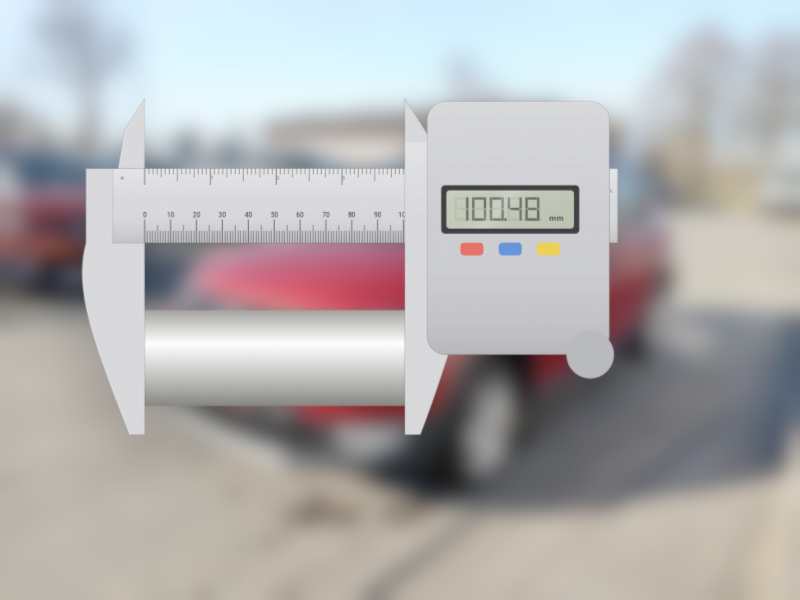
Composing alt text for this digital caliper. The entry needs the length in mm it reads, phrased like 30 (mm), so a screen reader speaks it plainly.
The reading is 100.48 (mm)
